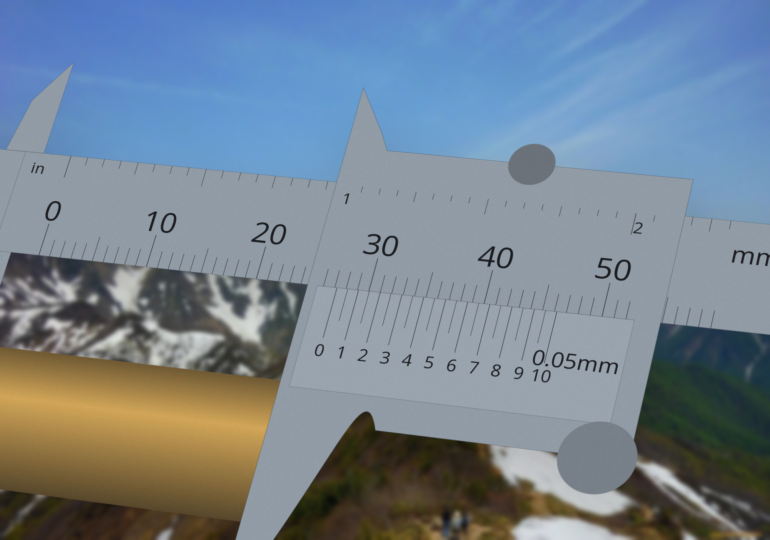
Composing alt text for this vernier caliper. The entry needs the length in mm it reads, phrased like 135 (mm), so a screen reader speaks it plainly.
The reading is 27.2 (mm)
